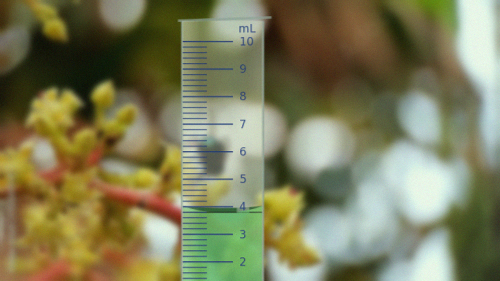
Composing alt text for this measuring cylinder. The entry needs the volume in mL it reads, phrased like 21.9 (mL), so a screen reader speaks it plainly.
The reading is 3.8 (mL)
